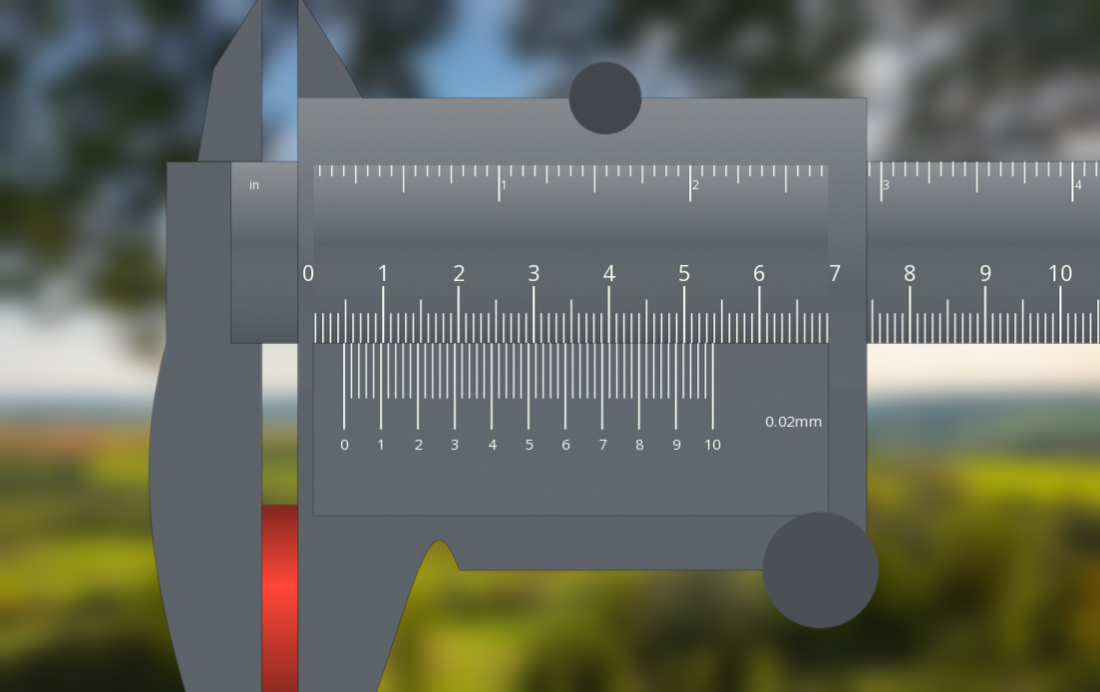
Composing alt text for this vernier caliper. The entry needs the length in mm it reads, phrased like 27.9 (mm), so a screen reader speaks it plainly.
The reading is 4.8 (mm)
